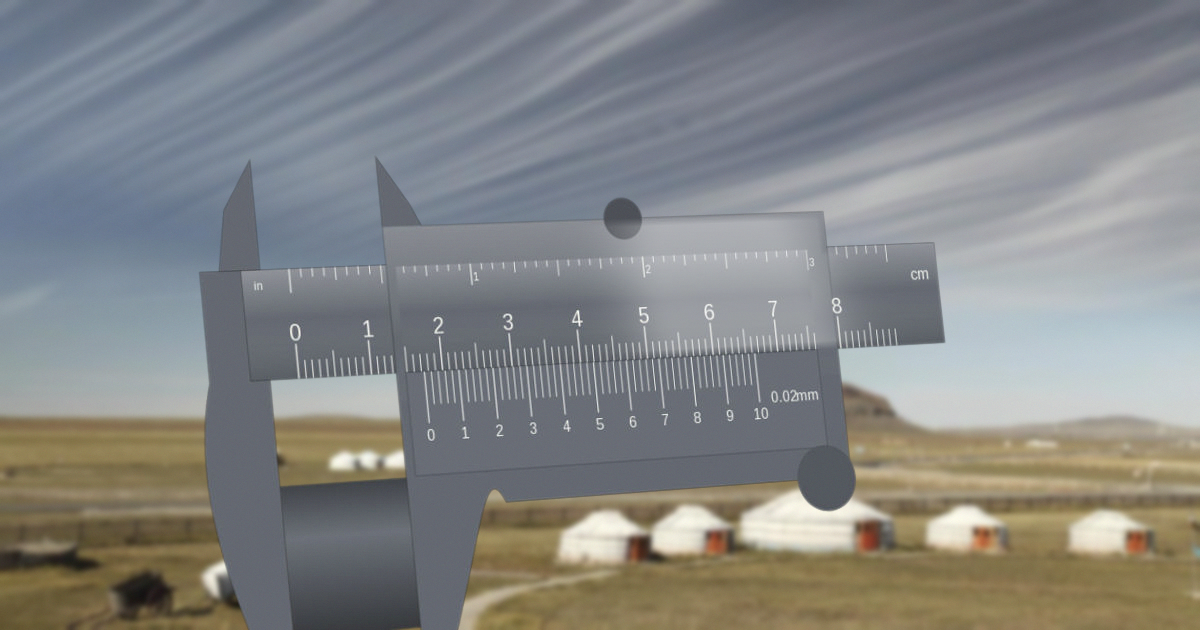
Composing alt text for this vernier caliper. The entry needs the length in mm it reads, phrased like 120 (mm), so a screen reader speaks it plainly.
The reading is 17.4 (mm)
